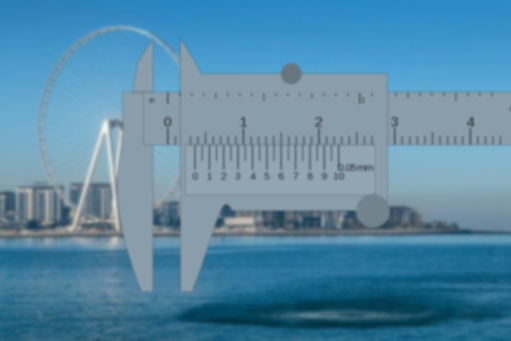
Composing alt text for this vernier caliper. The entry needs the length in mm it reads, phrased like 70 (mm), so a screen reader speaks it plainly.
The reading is 3.6 (mm)
